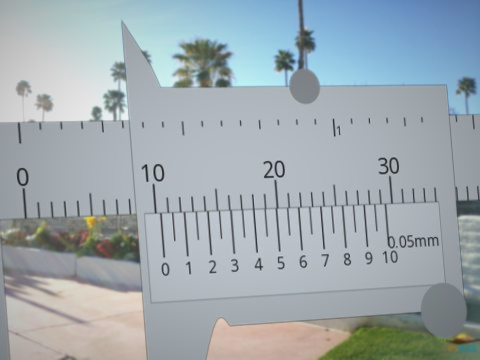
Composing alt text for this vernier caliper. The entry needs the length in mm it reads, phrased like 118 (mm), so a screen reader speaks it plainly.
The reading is 10.4 (mm)
